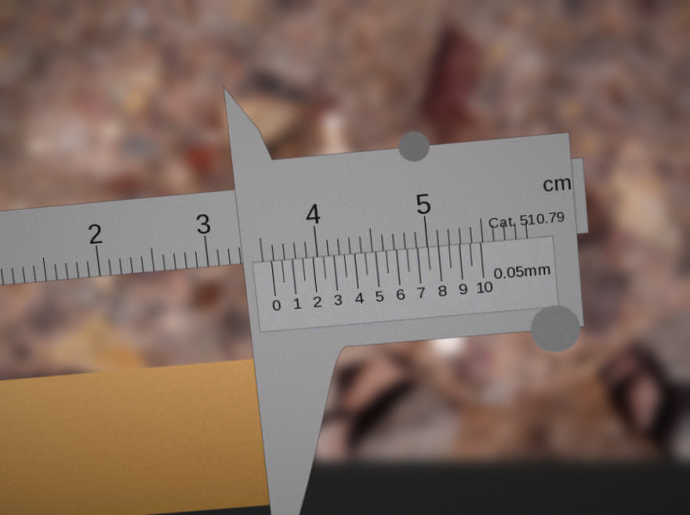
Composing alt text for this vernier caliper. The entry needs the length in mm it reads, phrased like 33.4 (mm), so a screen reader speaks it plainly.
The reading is 35.8 (mm)
